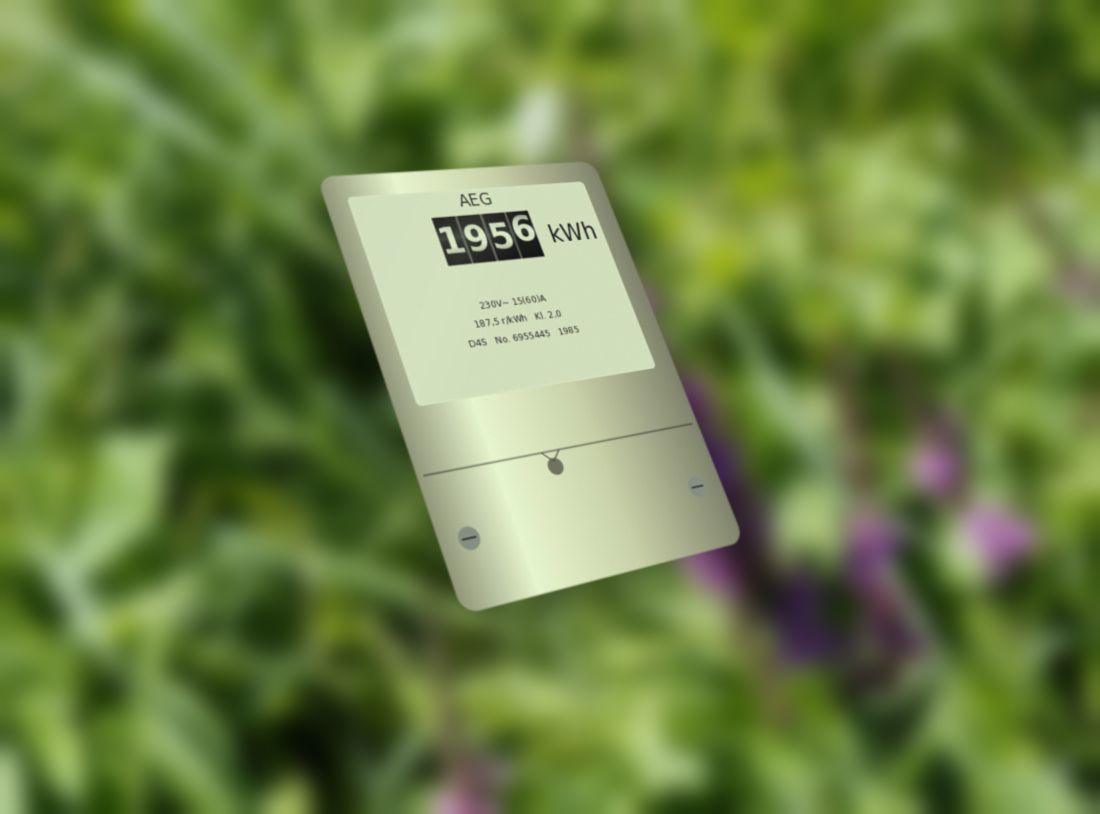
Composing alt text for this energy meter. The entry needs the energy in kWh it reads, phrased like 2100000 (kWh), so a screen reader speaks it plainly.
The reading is 1956 (kWh)
